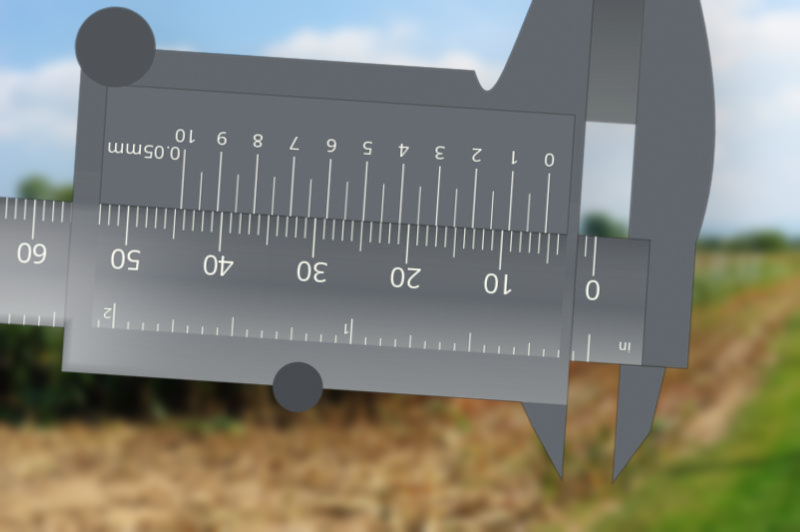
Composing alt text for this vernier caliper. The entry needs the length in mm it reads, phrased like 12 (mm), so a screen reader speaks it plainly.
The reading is 5.4 (mm)
